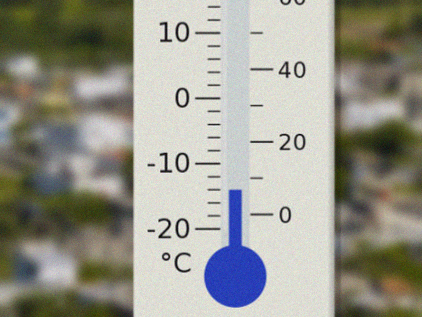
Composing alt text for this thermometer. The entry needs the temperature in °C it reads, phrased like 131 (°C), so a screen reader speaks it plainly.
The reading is -14 (°C)
